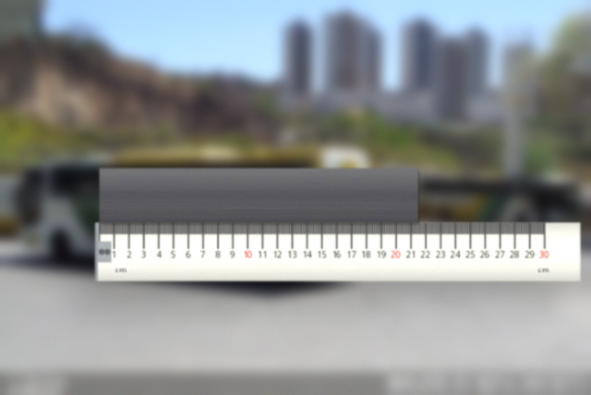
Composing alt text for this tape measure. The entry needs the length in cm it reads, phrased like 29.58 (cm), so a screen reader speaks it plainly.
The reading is 21.5 (cm)
